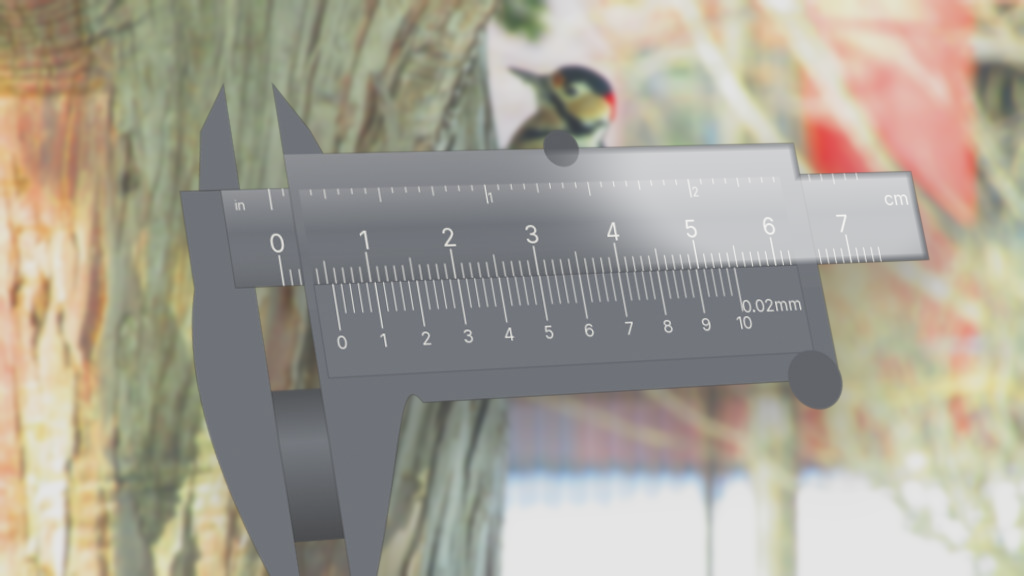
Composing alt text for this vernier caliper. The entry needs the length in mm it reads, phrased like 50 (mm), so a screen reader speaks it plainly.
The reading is 5.6 (mm)
